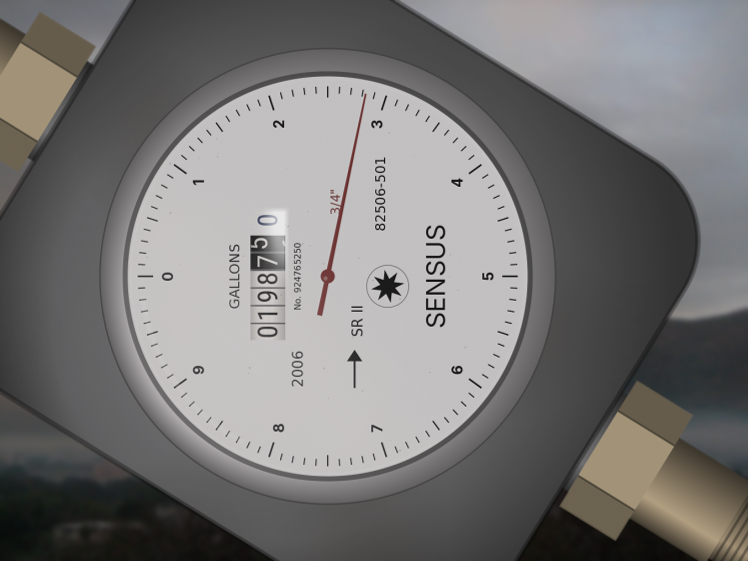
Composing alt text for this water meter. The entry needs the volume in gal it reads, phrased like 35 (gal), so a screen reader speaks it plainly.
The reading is 198752.8 (gal)
